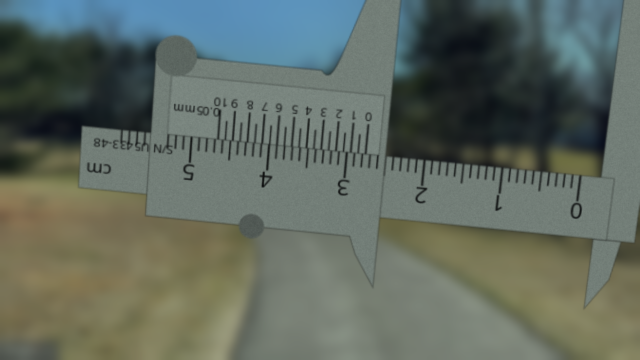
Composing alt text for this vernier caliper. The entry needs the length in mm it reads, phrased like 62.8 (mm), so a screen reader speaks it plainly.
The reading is 27.6 (mm)
